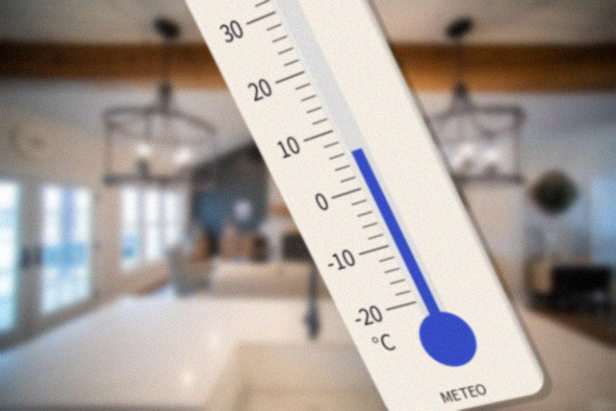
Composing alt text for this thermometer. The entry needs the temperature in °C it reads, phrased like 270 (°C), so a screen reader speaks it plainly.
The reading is 6 (°C)
